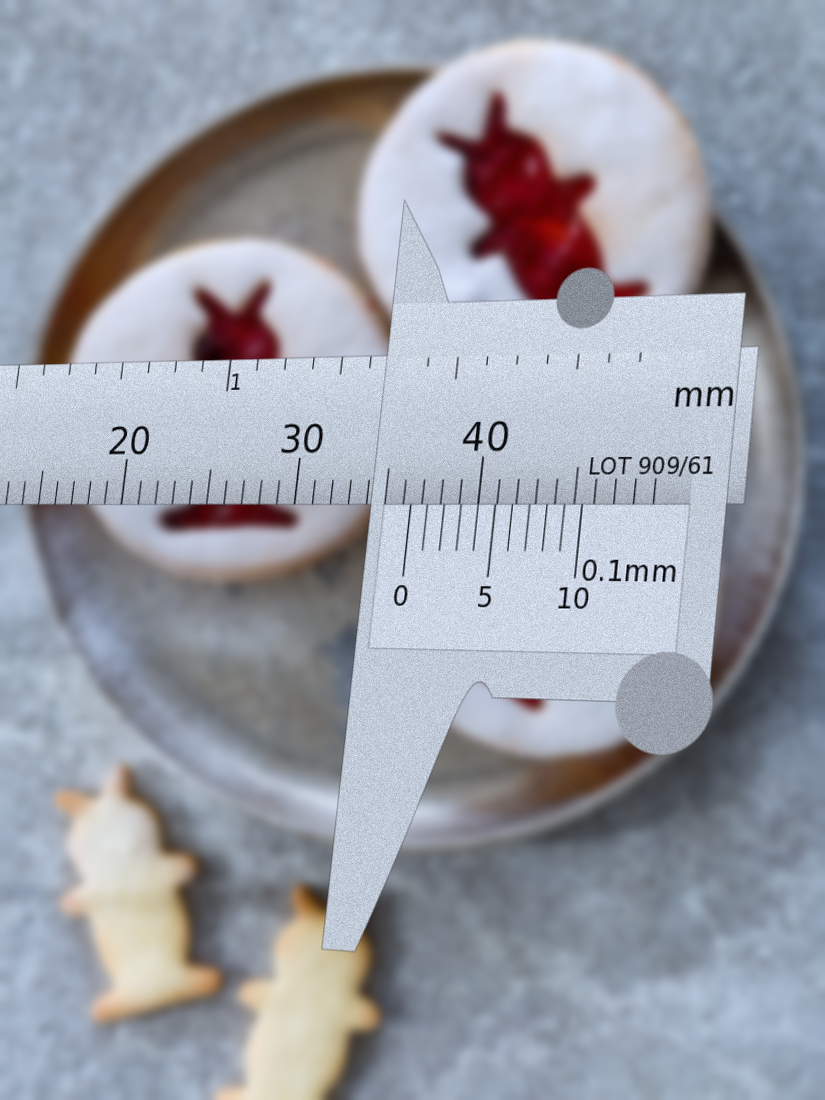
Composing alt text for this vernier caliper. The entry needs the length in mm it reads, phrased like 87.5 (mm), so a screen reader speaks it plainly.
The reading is 36.4 (mm)
